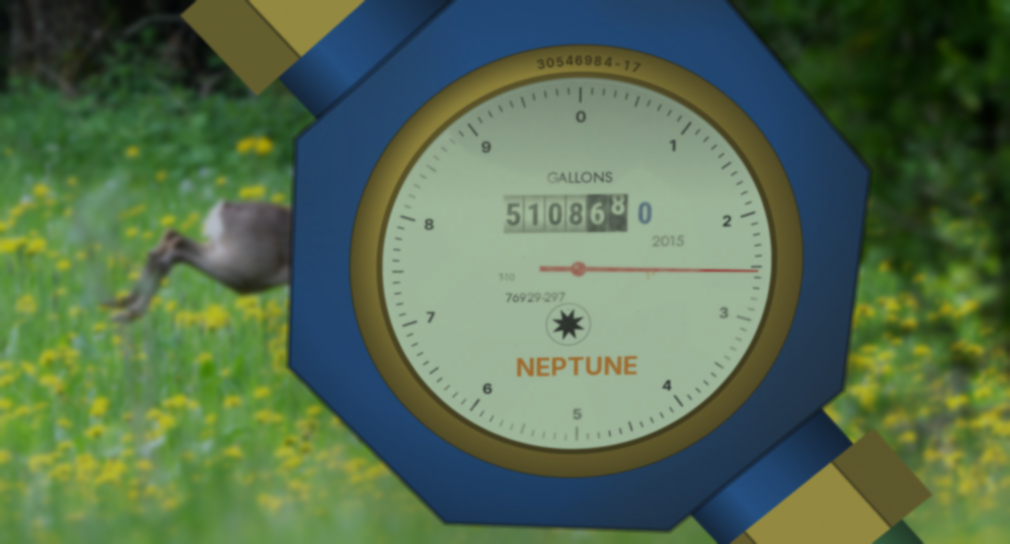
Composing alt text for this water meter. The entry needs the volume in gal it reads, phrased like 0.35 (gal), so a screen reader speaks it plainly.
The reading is 5108682.5 (gal)
